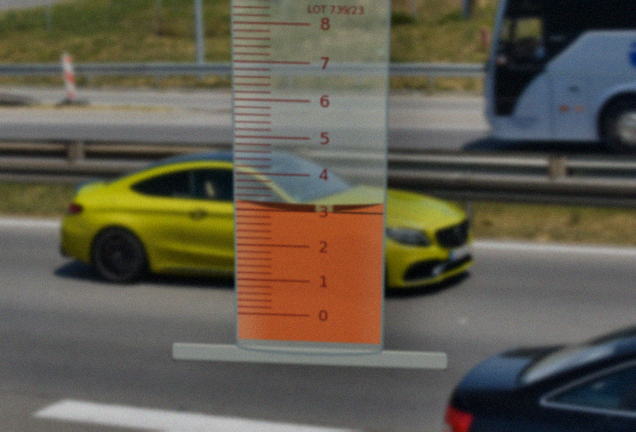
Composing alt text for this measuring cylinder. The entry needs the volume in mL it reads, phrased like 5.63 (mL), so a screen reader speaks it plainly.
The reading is 3 (mL)
